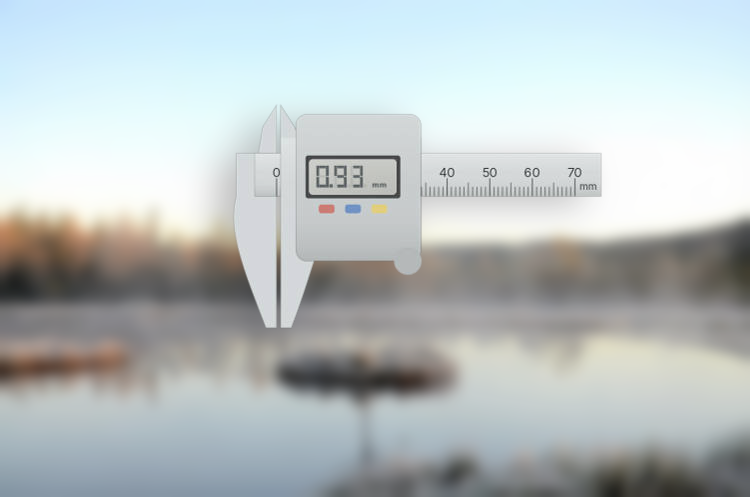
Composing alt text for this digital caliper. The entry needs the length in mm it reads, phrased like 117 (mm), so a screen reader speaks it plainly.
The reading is 0.93 (mm)
